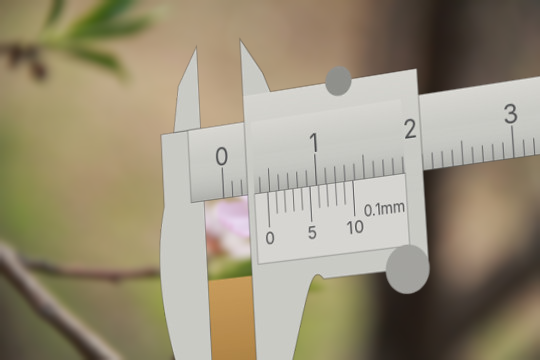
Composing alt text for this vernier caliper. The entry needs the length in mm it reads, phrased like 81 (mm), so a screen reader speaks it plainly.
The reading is 4.8 (mm)
